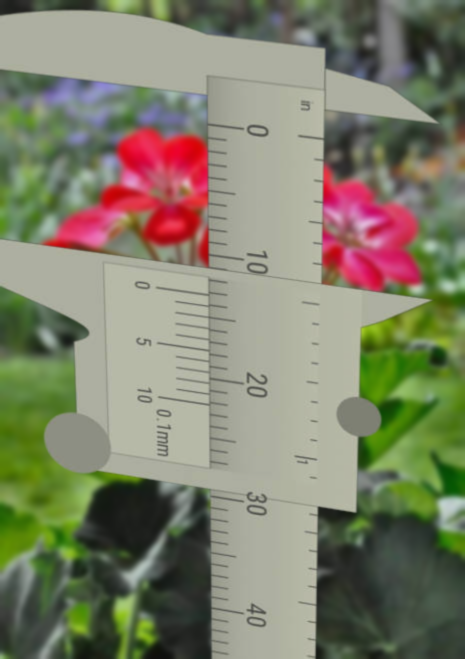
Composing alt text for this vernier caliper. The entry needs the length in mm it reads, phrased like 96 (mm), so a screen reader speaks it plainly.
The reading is 13.2 (mm)
